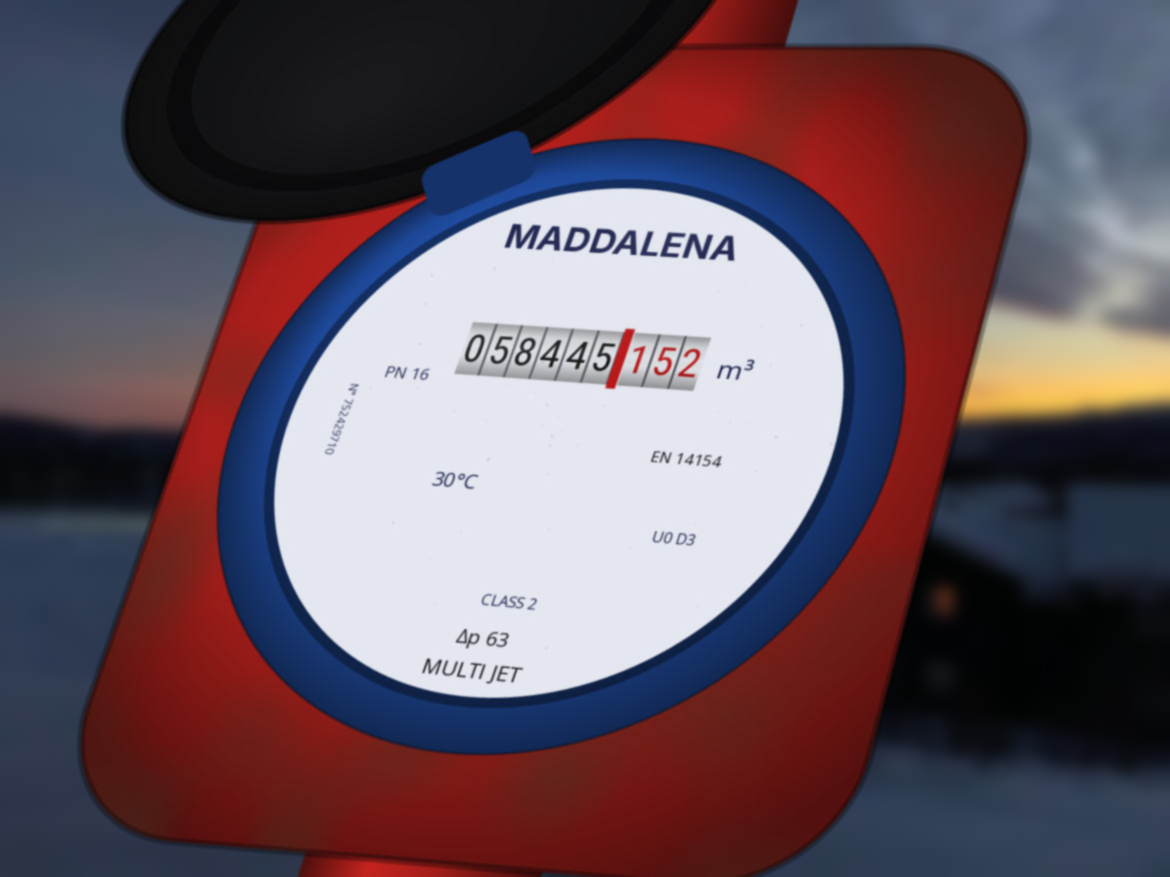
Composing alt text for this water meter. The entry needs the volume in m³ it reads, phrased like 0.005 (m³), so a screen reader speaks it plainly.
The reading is 58445.152 (m³)
